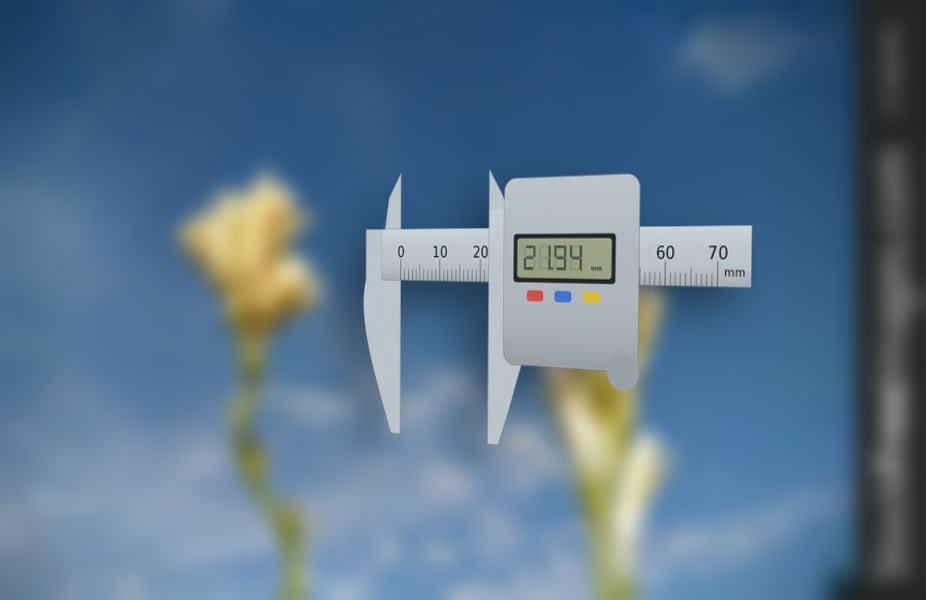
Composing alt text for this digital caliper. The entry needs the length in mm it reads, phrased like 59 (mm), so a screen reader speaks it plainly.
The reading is 21.94 (mm)
